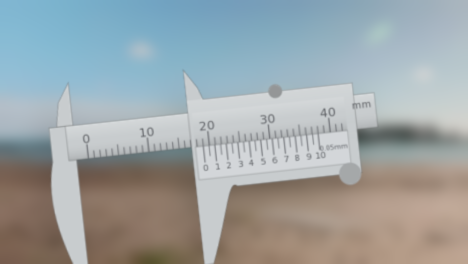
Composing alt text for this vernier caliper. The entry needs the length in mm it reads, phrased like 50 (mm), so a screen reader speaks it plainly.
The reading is 19.0 (mm)
